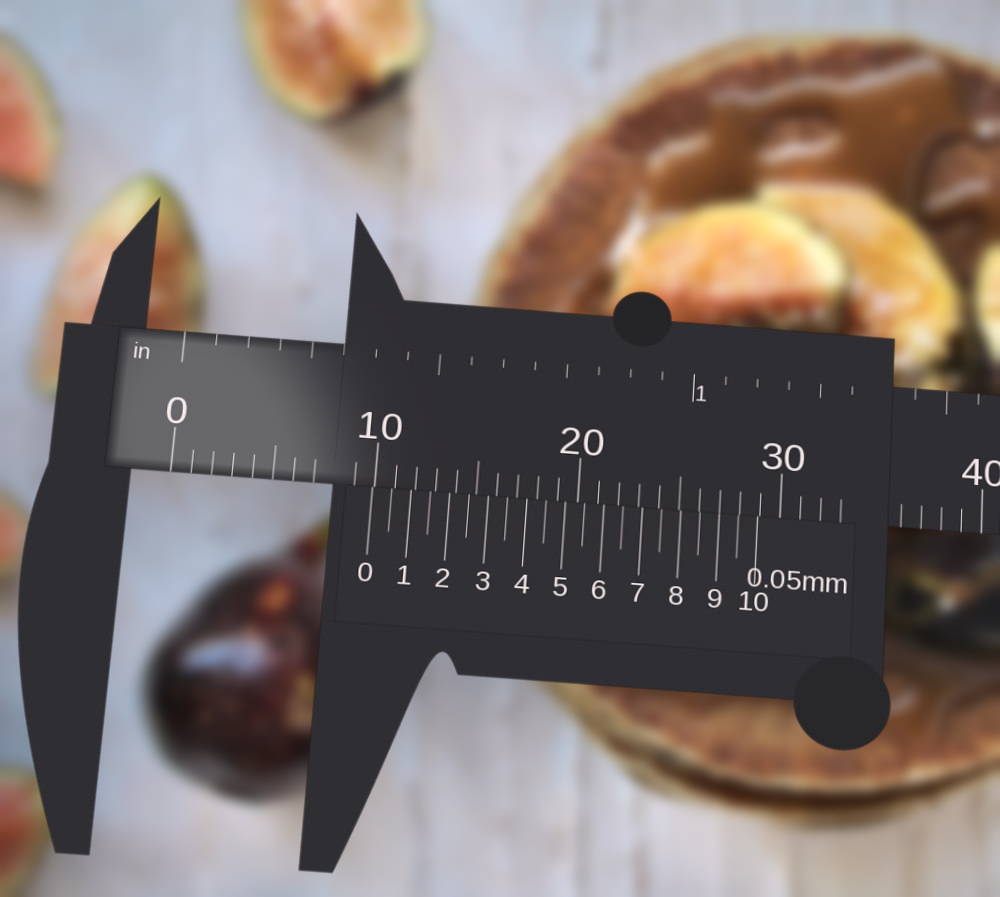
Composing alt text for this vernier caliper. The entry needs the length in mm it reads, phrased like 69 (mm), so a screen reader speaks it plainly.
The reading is 9.9 (mm)
